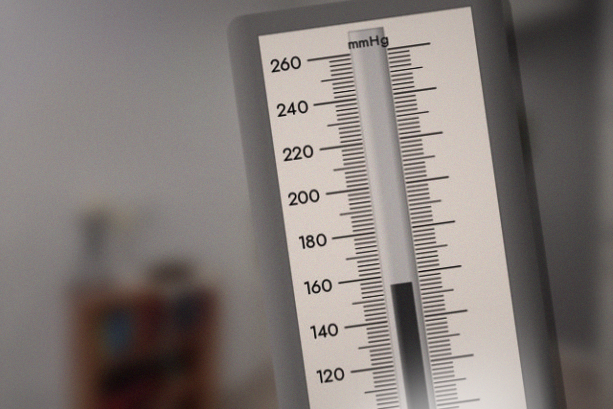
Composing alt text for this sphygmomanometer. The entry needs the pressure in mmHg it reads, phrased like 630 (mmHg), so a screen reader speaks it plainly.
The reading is 156 (mmHg)
